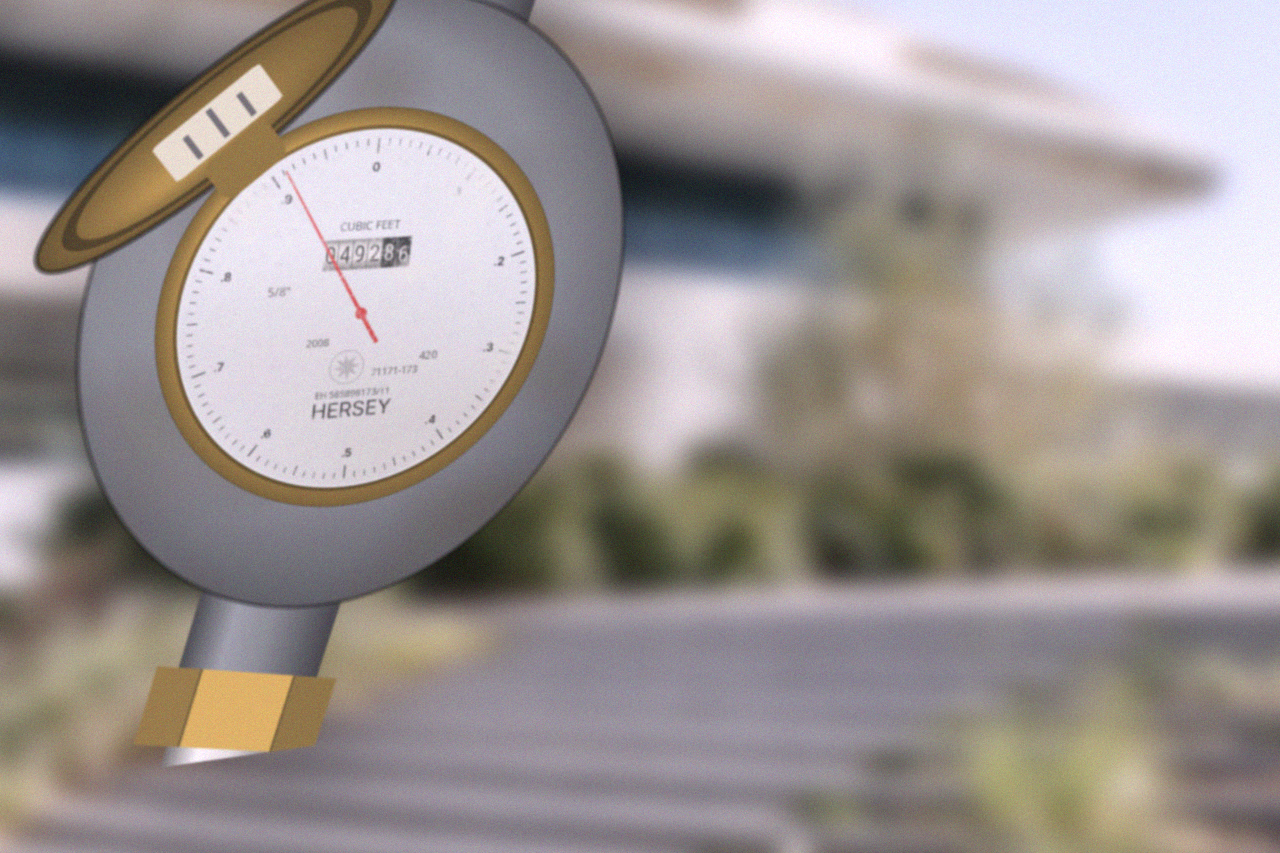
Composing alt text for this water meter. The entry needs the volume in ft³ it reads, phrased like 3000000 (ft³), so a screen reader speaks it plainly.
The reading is 49285.91 (ft³)
